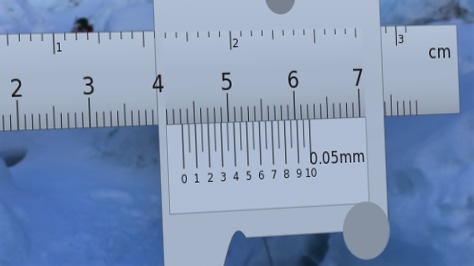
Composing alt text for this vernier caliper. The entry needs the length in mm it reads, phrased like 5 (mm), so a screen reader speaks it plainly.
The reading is 43.2 (mm)
